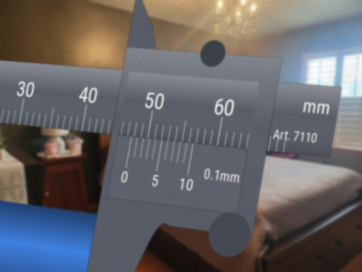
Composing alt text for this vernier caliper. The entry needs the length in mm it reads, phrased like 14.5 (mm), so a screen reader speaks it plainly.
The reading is 47.6 (mm)
